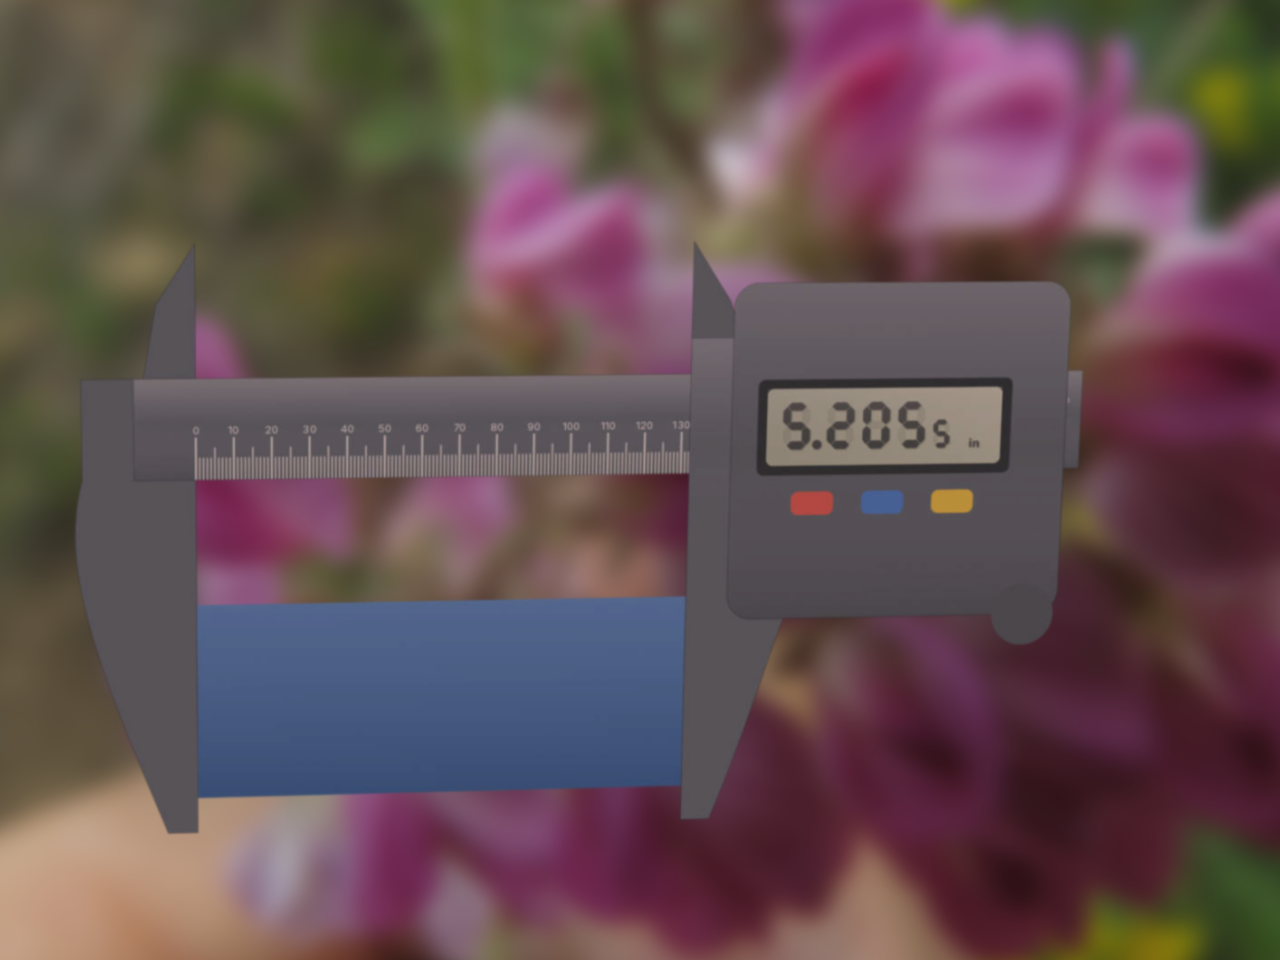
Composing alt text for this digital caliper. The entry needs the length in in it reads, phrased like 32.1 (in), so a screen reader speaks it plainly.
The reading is 5.2055 (in)
